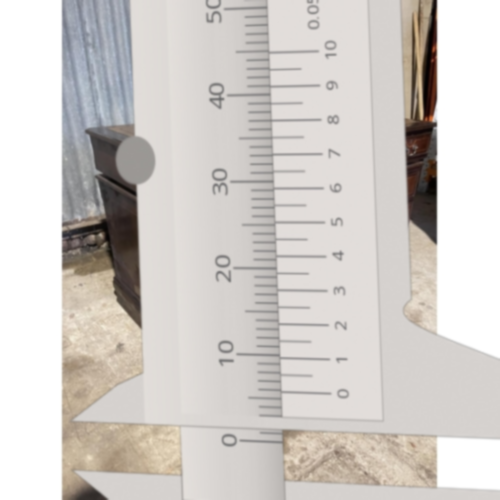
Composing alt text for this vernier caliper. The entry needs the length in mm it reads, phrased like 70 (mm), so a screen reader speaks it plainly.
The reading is 5.8 (mm)
